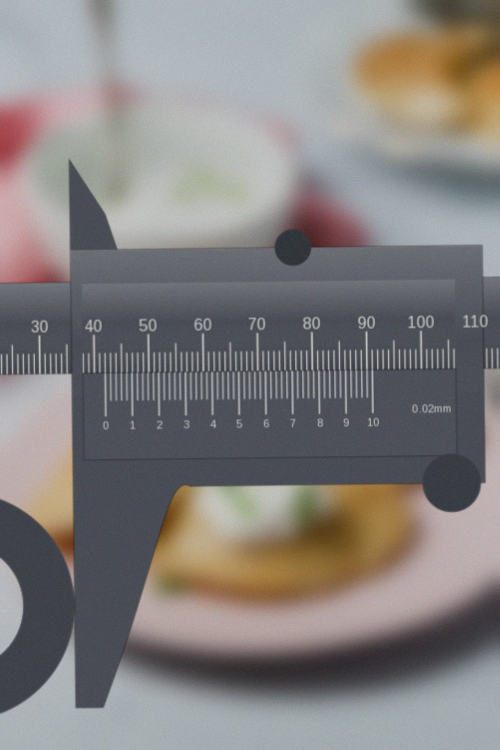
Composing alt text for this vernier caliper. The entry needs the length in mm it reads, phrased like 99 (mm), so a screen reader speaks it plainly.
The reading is 42.0 (mm)
